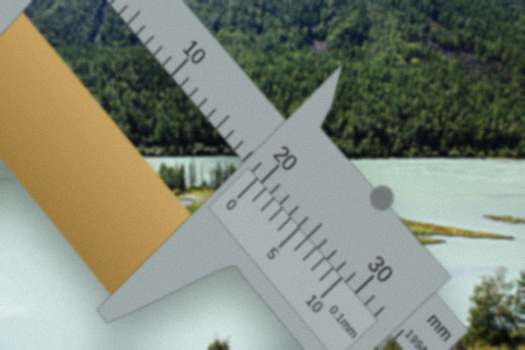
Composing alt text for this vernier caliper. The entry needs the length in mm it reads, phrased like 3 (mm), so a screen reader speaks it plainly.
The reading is 19.6 (mm)
